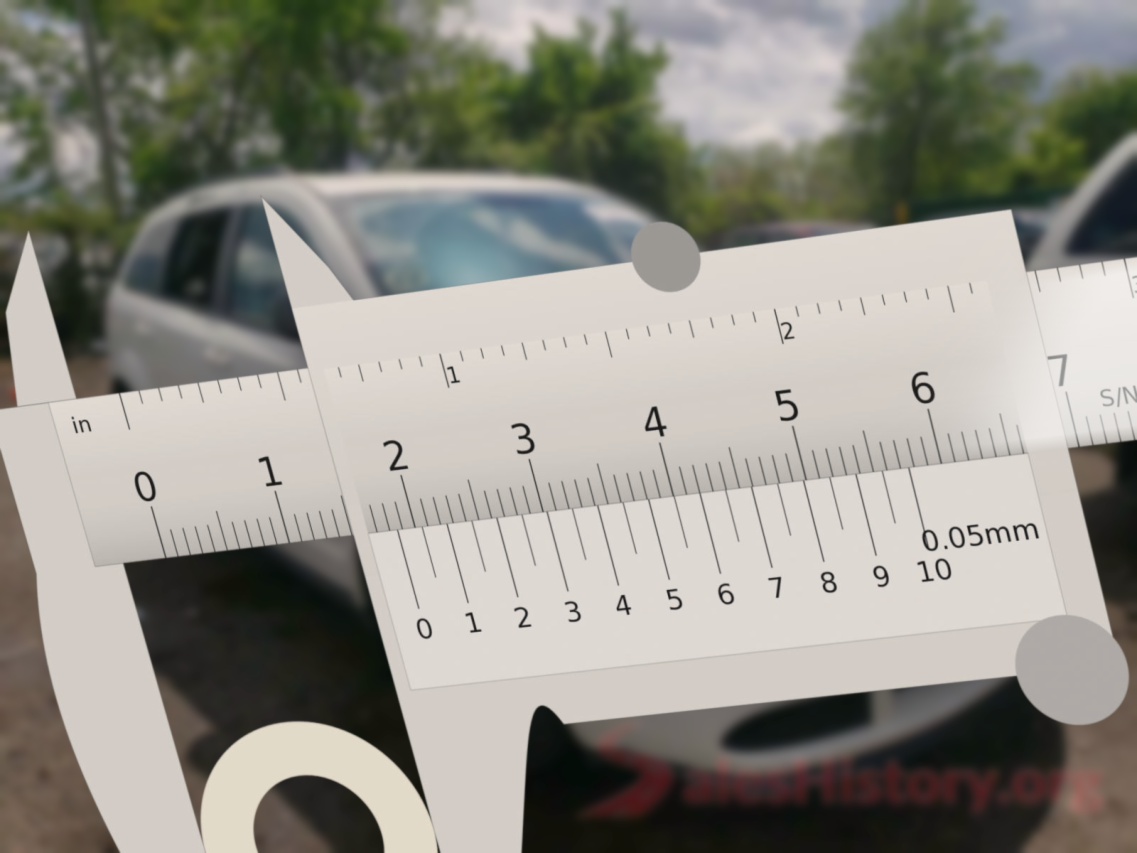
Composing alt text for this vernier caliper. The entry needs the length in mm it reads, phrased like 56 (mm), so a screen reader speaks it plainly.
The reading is 18.6 (mm)
